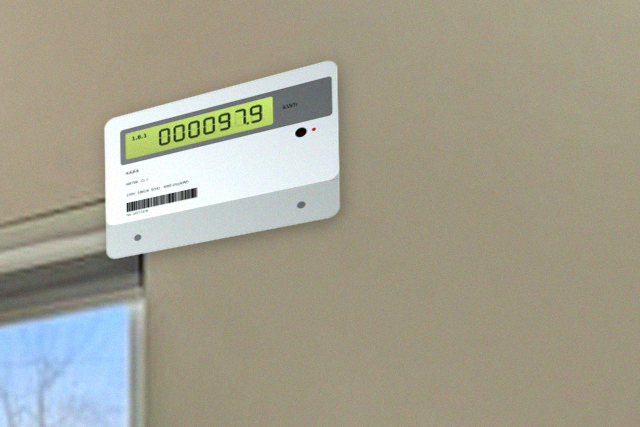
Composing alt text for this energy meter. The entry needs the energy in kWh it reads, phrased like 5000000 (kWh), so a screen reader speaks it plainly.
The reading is 97.9 (kWh)
